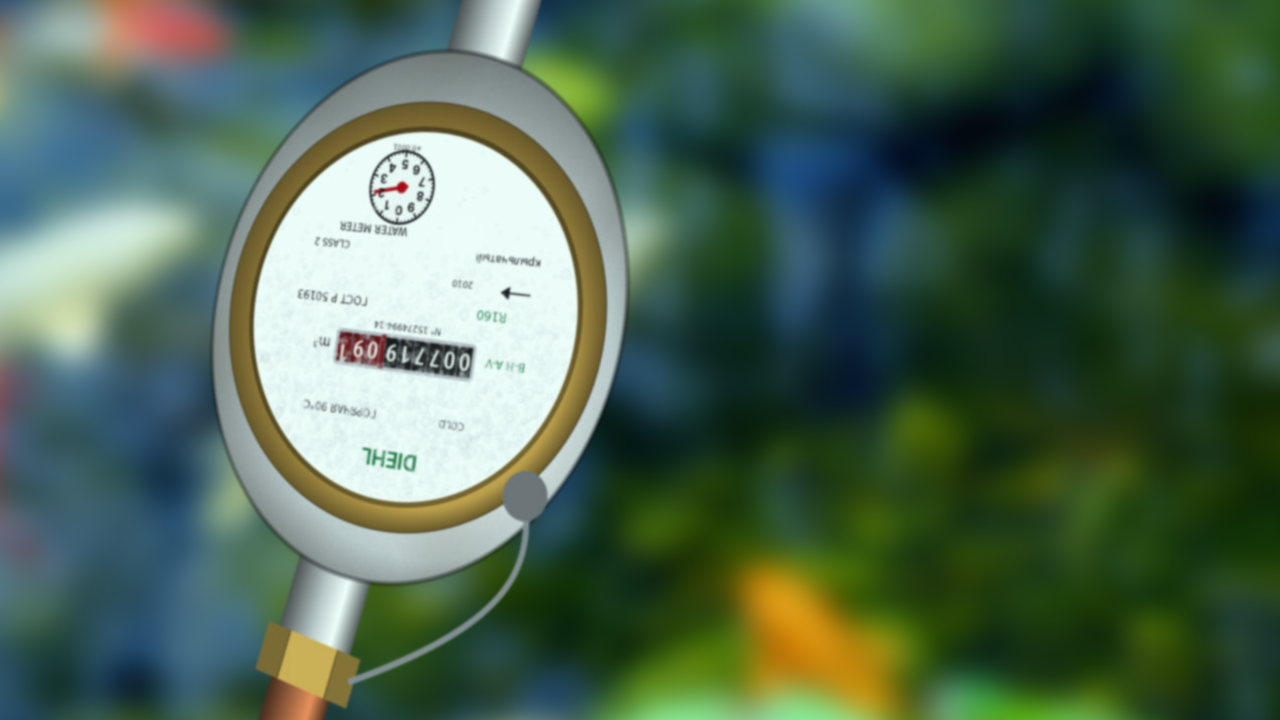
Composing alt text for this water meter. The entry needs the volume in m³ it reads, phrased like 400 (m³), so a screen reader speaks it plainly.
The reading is 7719.0912 (m³)
